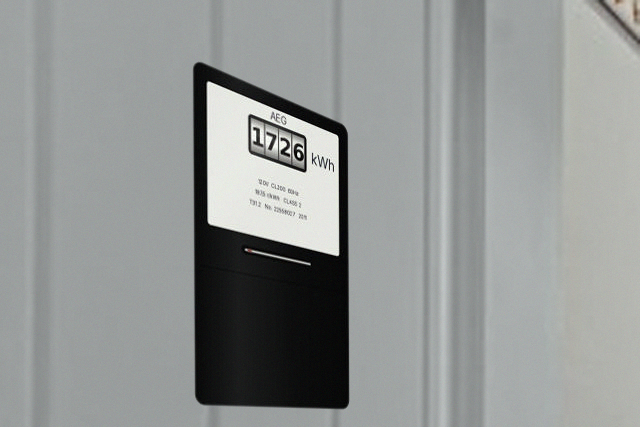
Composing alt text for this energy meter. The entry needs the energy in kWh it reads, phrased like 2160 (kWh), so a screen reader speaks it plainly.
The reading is 1726 (kWh)
